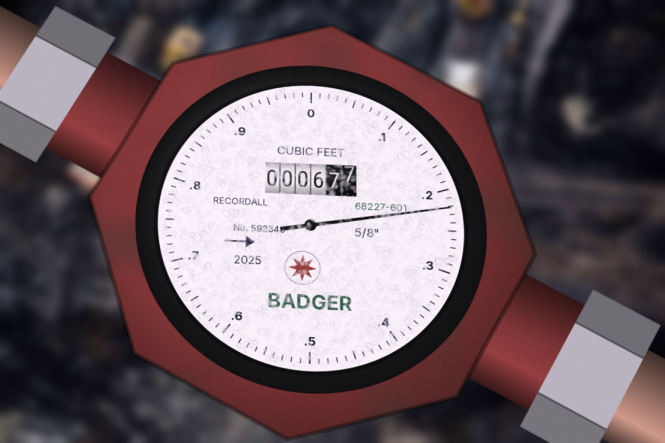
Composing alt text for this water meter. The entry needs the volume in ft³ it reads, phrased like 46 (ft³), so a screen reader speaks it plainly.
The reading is 677.22 (ft³)
